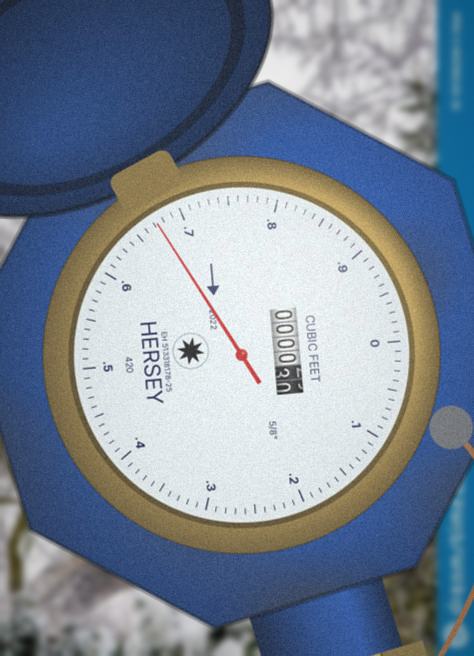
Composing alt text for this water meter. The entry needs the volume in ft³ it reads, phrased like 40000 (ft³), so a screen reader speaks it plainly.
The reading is 29.67 (ft³)
